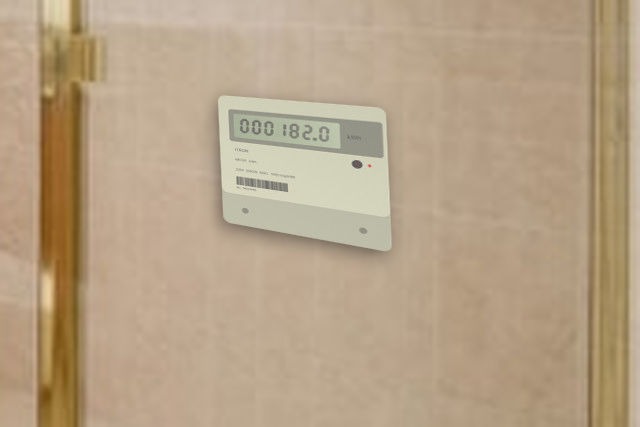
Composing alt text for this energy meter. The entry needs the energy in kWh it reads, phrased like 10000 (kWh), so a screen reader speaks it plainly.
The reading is 182.0 (kWh)
